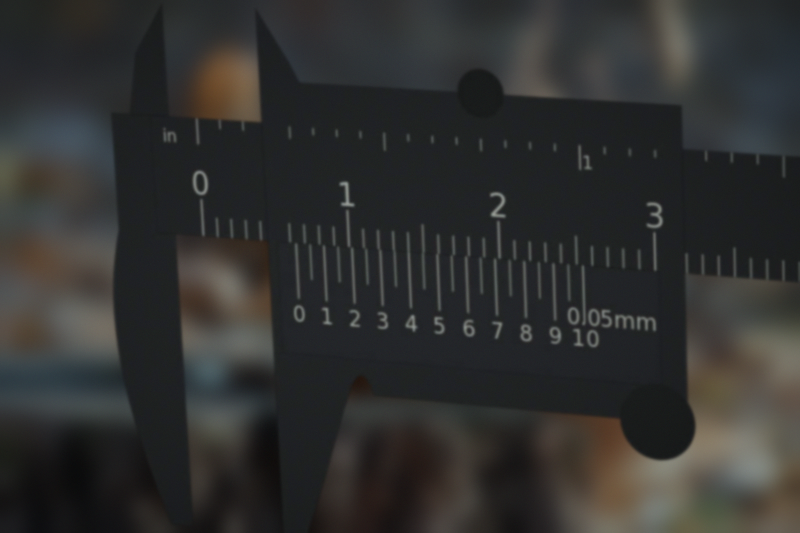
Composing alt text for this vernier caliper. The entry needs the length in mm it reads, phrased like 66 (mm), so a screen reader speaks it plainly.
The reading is 6.4 (mm)
